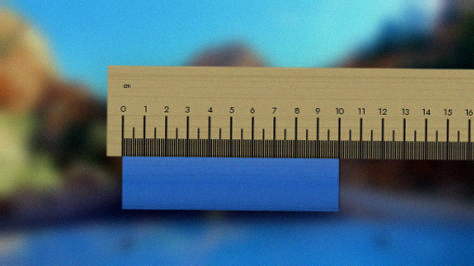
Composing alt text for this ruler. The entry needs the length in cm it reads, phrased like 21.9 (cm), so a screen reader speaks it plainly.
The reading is 10 (cm)
